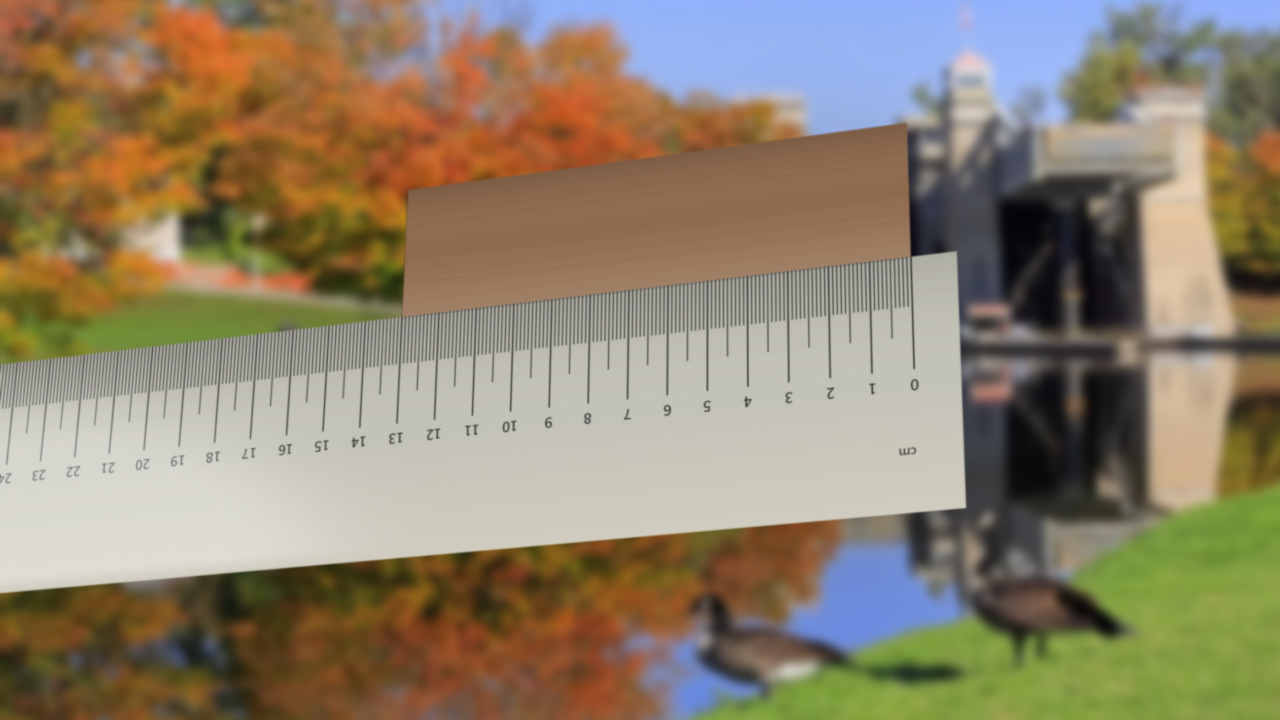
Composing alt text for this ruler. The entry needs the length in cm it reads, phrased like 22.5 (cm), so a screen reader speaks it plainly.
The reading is 13 (cm)
